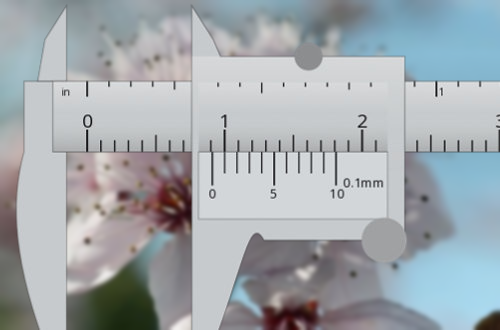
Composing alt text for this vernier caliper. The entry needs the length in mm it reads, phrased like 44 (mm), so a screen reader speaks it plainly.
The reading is 9.1 (mm)
